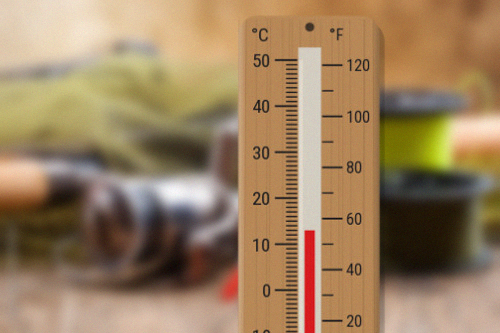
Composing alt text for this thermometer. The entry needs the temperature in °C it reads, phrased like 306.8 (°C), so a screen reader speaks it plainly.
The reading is 13 (°C)
